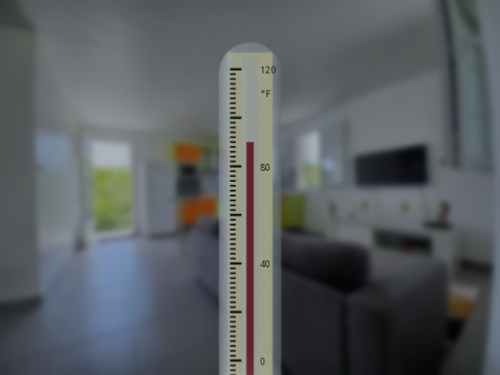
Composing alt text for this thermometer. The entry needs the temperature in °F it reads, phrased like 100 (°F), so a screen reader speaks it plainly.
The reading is 90 (°F)
